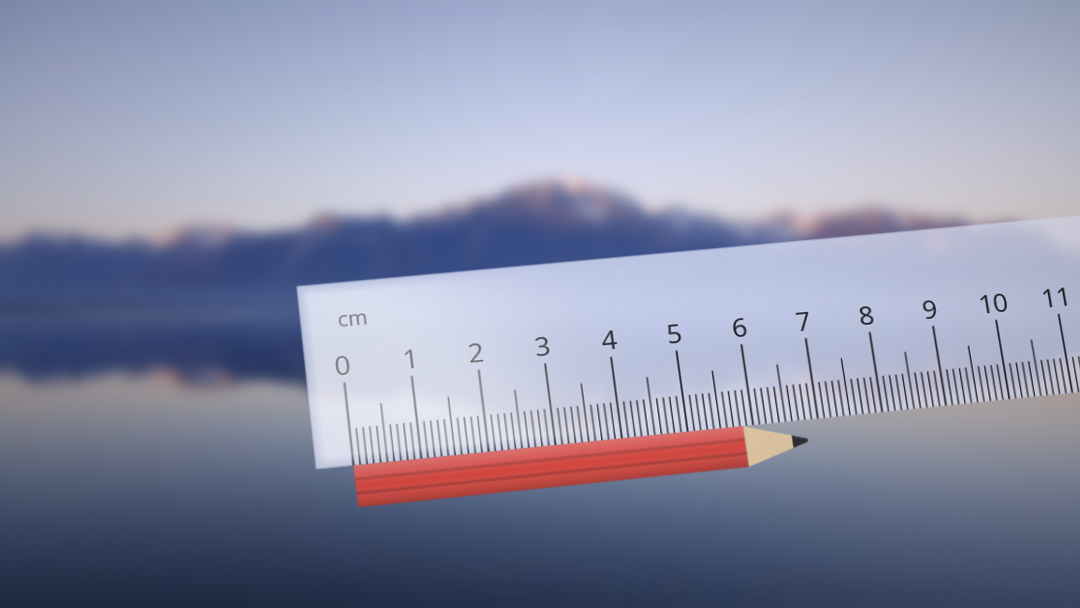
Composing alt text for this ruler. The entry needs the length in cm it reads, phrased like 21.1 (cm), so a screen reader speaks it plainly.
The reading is 6.8 (cm)
